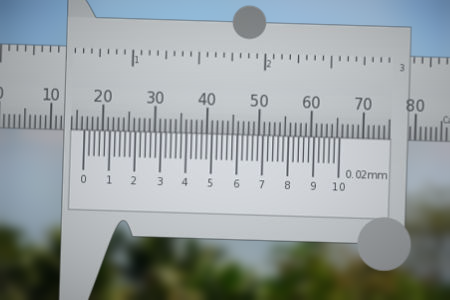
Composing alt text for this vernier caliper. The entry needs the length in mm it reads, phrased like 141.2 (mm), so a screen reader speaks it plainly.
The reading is 16.5 (mm)
